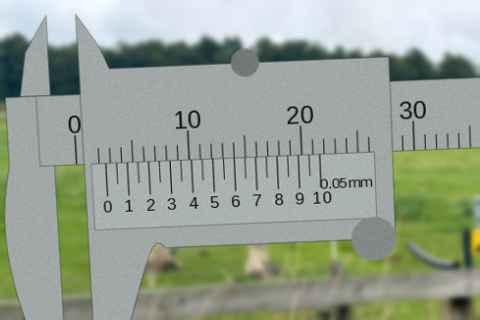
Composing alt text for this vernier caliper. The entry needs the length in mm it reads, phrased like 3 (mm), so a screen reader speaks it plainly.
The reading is 2.6 (mm)
